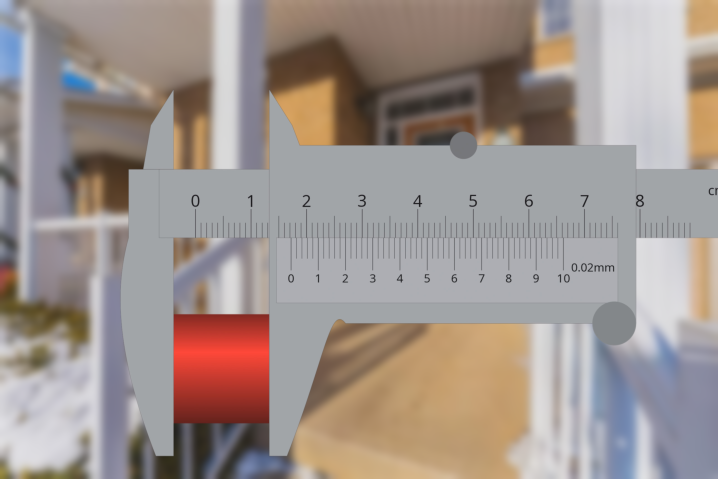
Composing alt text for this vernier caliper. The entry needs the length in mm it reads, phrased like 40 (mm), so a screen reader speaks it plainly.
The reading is 17.2 (mm)
